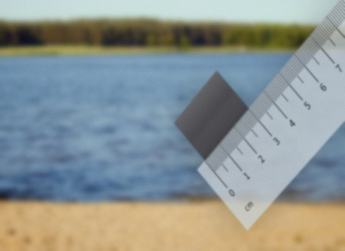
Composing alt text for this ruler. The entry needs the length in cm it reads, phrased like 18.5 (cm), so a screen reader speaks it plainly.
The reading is 3 (cm)
